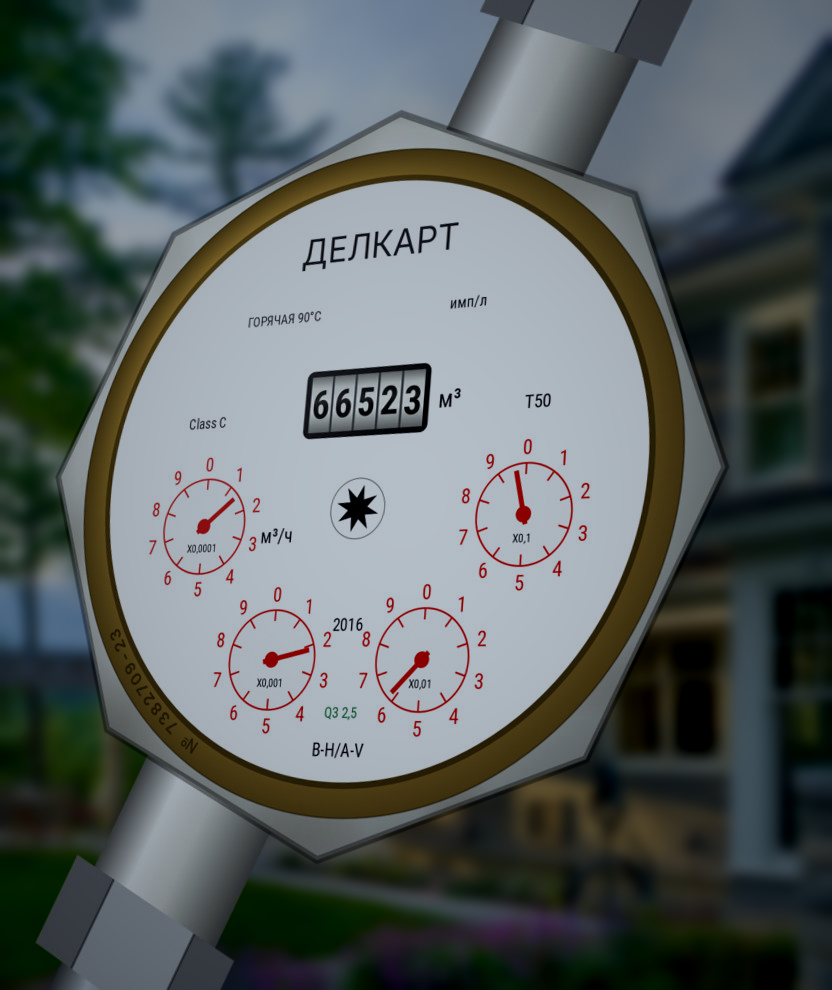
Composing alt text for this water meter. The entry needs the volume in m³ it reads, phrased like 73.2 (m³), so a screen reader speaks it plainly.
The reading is 66522.9621 (m³)
